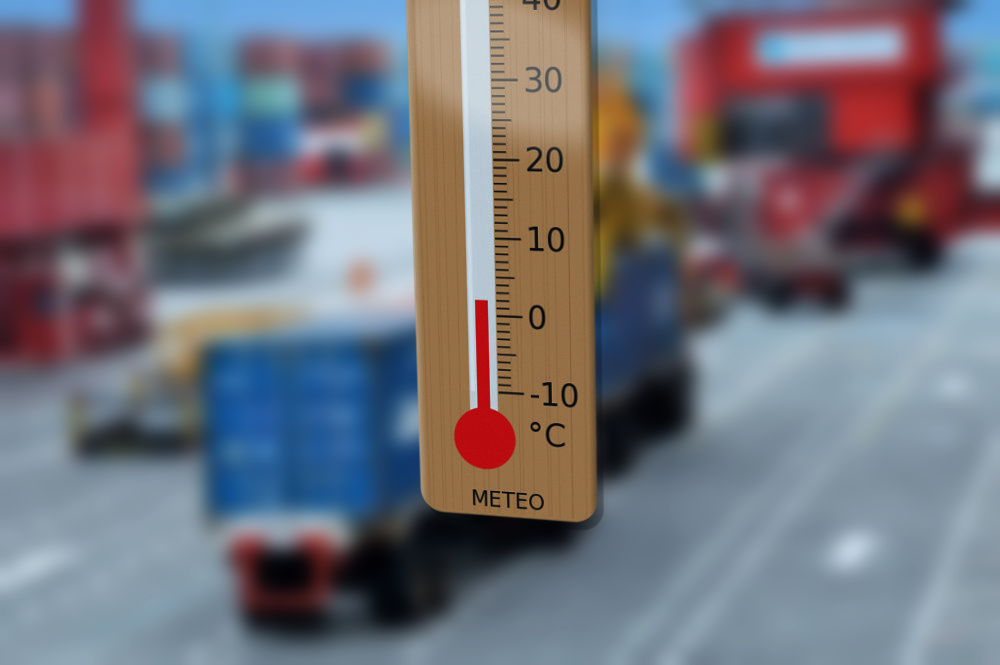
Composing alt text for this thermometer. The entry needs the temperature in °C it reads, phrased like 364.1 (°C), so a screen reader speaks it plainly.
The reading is 2 (°C)
